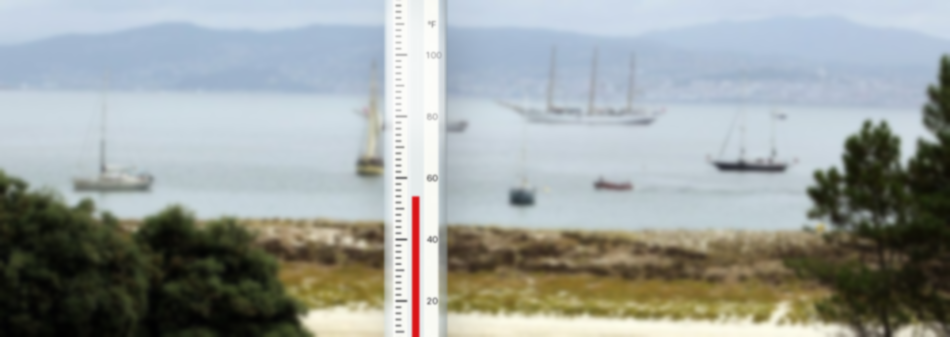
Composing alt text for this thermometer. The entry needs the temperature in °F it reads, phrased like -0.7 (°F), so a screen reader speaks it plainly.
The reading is 54 (°F)
